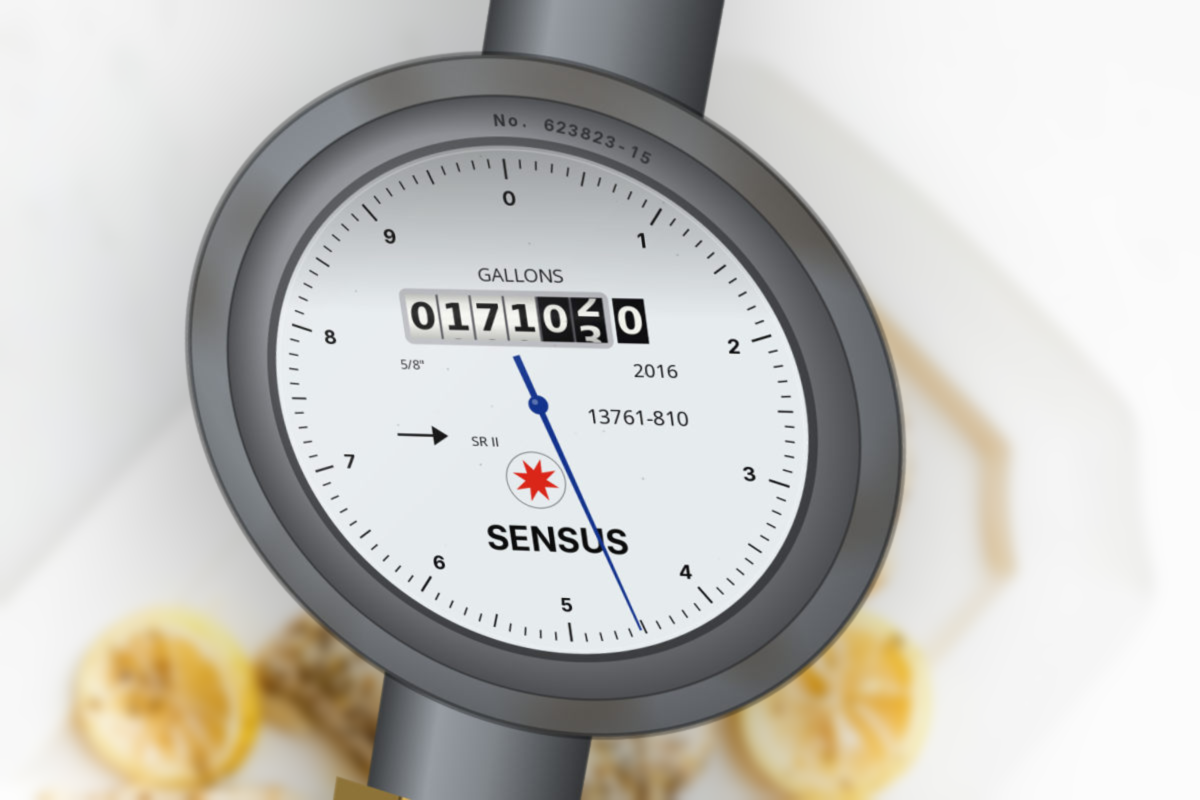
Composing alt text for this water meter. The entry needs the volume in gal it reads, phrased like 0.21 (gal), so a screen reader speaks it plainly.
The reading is 171024.5 (gal)
